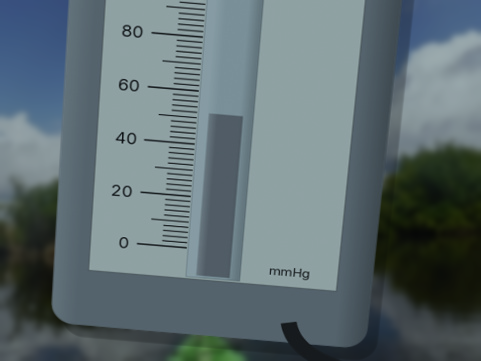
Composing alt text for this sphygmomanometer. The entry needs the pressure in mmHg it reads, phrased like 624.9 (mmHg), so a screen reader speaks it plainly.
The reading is 52 (mmHg)
